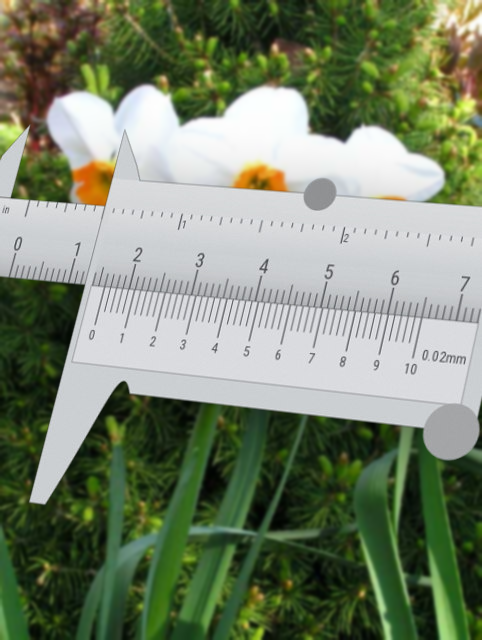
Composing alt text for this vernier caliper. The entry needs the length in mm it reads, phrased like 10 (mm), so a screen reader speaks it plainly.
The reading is 16.0 (mm)
